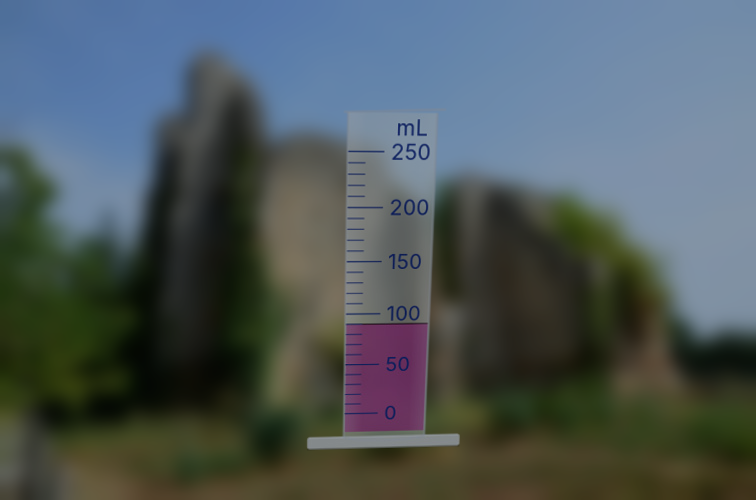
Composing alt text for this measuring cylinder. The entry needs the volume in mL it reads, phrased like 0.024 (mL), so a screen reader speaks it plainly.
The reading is 90 (mL)
